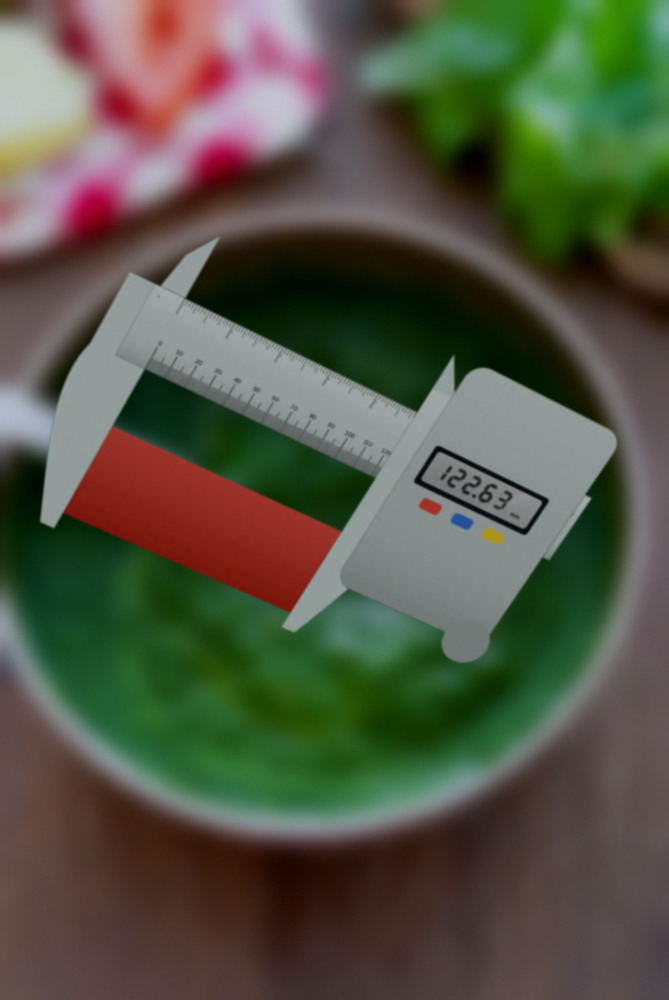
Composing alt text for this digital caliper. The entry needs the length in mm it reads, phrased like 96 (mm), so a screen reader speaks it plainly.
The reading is 122.63 (mm)
